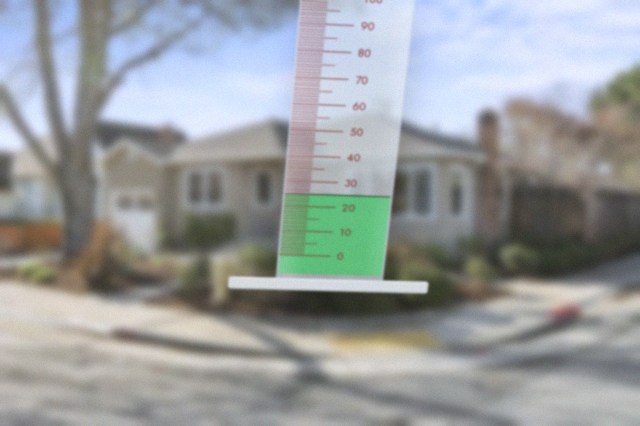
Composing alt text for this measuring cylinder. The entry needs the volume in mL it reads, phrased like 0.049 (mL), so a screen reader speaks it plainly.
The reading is 25 (mL)
